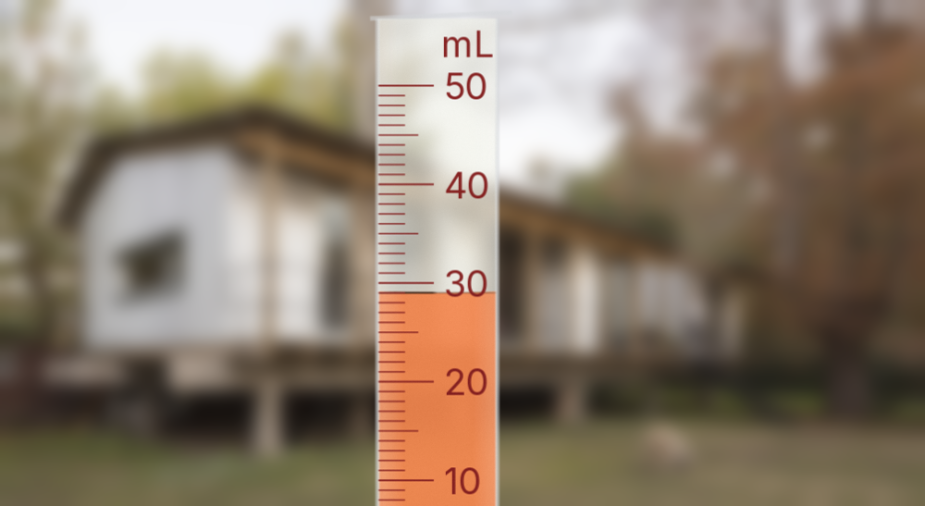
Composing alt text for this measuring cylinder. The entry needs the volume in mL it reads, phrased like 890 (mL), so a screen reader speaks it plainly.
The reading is 29 (mL)
